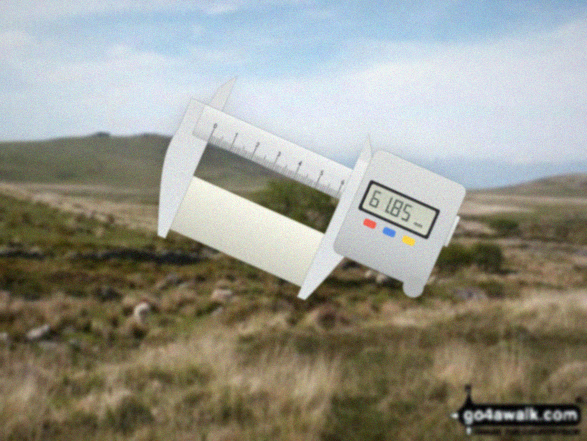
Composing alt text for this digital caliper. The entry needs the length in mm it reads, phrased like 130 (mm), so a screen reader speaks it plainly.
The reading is 61.85 (mm)
